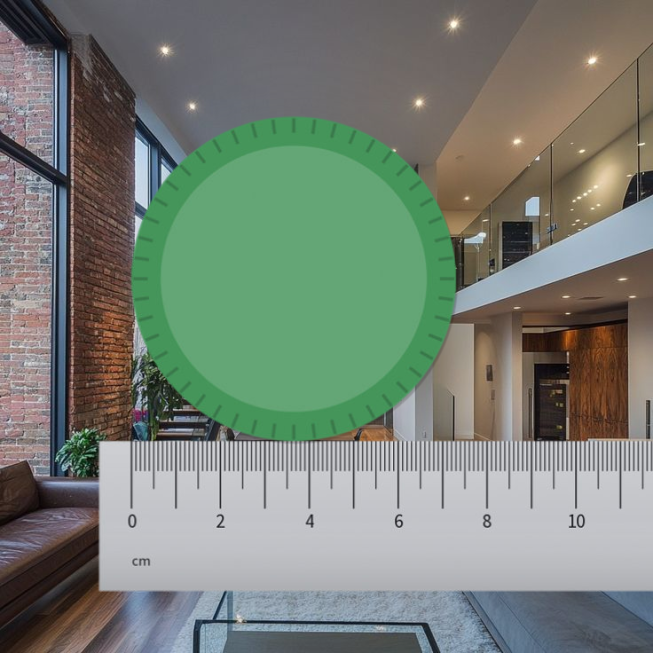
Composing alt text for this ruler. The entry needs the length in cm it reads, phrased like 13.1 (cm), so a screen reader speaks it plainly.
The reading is 7.3 (cm)
